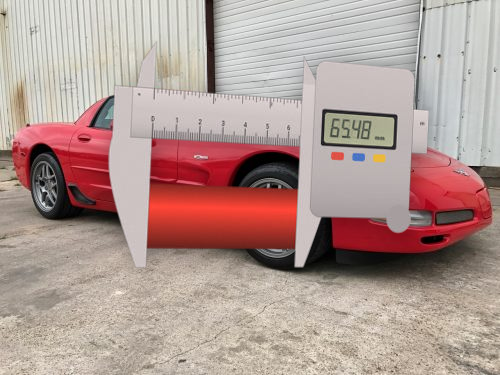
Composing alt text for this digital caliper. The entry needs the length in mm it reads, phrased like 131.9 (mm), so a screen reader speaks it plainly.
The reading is 65.48 (mm)
